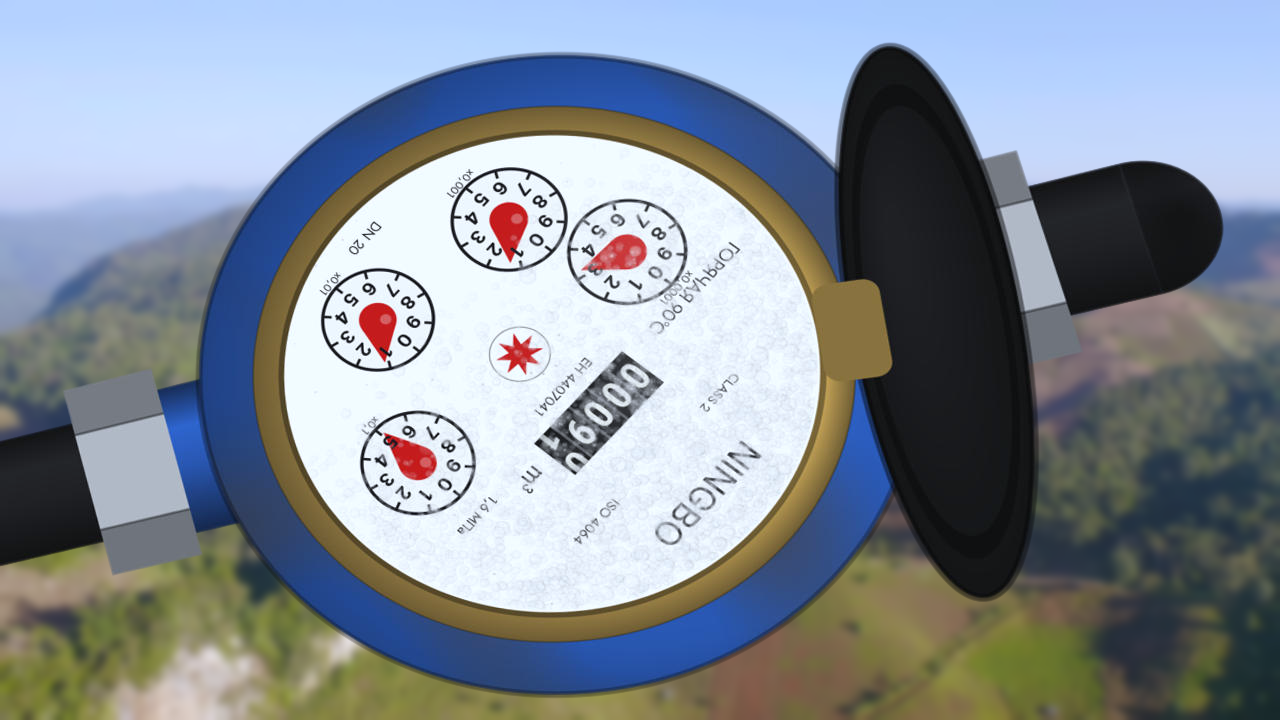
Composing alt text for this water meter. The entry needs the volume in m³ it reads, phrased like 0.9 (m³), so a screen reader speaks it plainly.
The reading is 90.5113 (m³)
